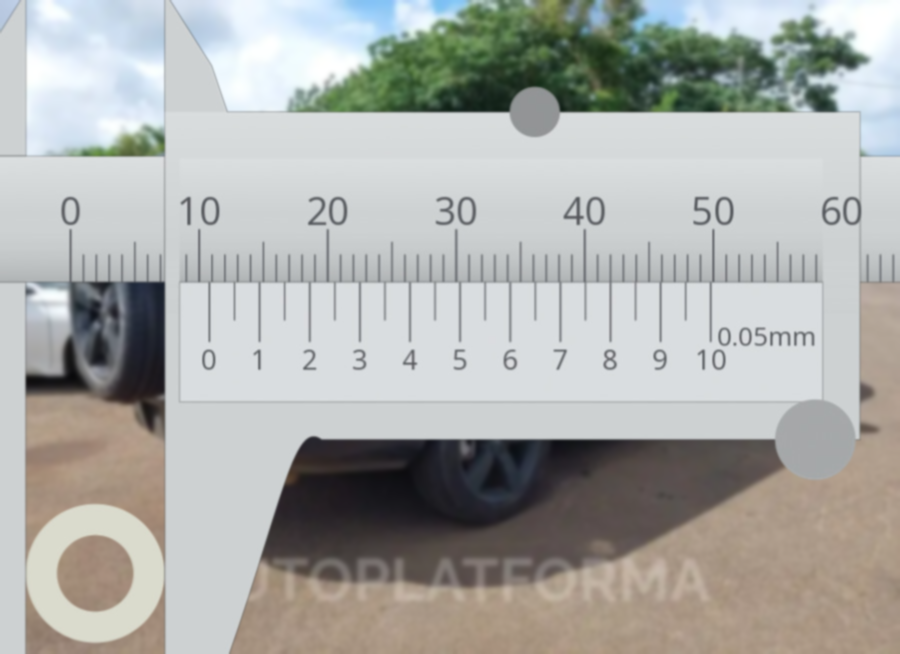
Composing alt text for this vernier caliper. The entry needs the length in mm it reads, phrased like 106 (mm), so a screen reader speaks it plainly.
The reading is 10.8 (mm)
